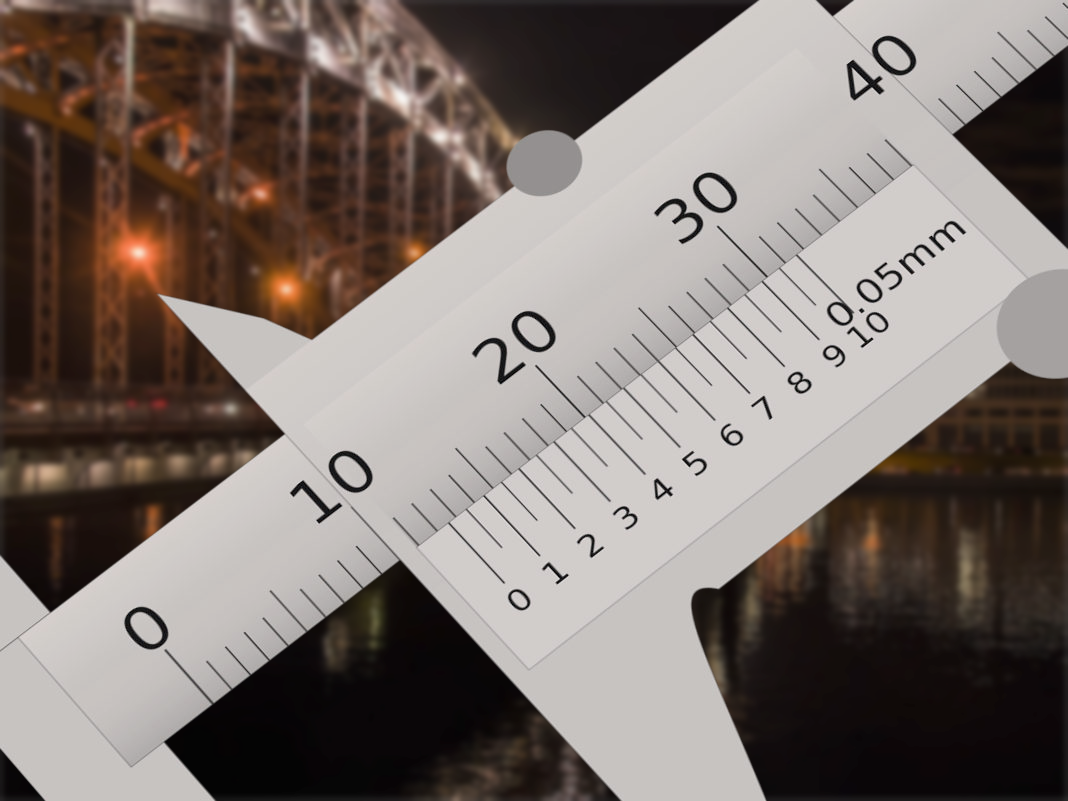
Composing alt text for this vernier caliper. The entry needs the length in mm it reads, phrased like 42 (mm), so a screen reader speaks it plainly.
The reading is 12.6 (mm)
